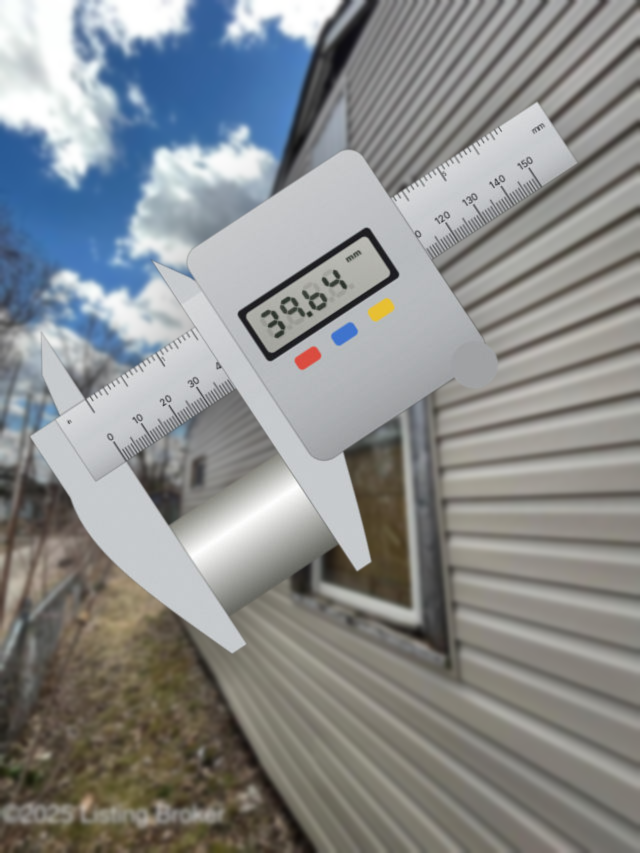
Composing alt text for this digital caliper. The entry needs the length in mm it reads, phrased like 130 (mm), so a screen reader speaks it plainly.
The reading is 39.64 (mm)
